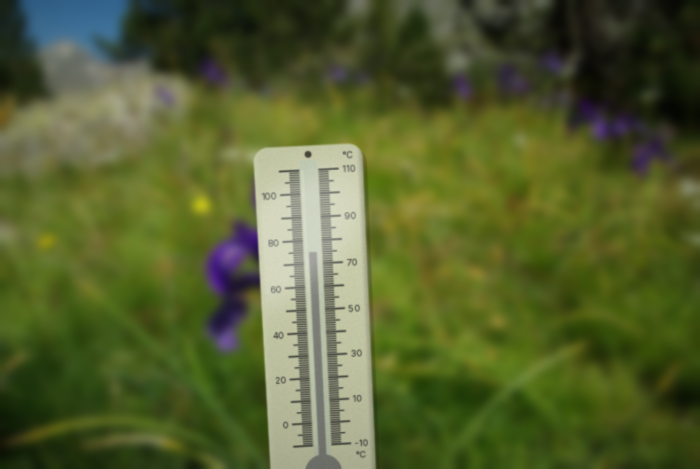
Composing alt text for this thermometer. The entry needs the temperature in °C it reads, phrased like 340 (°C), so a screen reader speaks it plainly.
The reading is 75 (°C)
